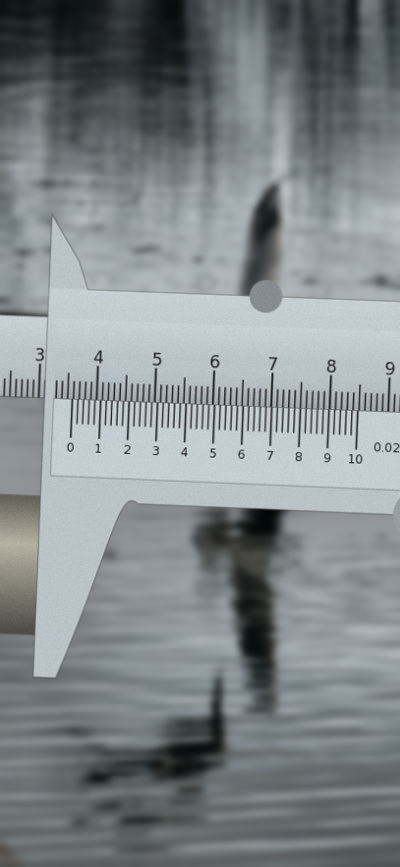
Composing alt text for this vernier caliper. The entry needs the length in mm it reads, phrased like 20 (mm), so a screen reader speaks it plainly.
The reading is 35.8 (mm)
